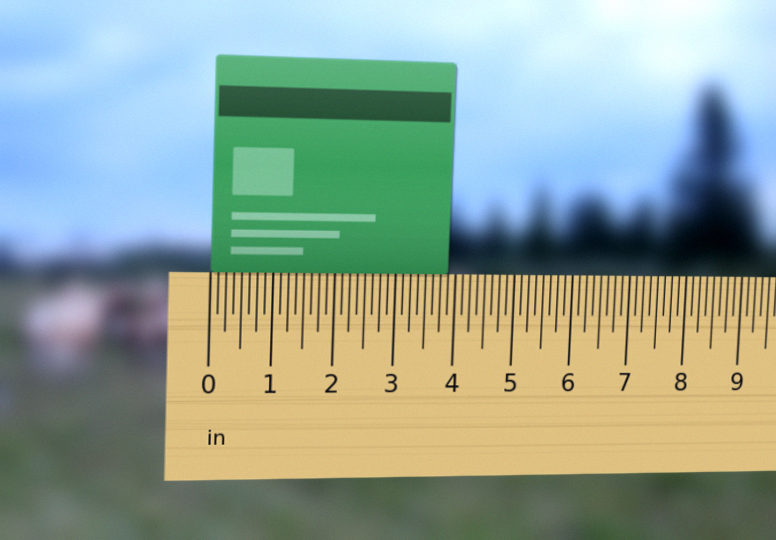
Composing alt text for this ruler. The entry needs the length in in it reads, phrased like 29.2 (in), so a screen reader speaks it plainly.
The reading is 3.875 (in)
